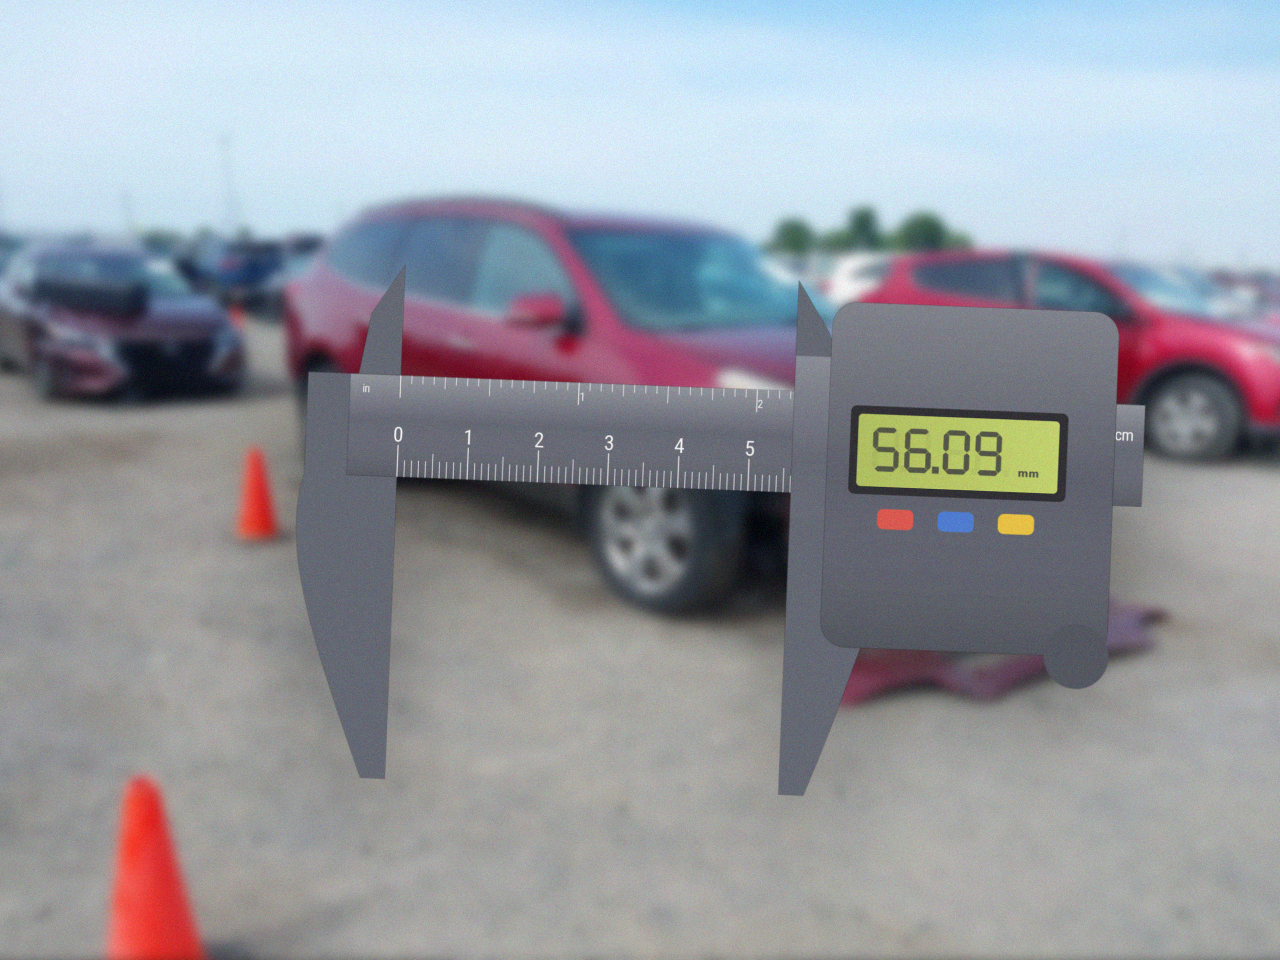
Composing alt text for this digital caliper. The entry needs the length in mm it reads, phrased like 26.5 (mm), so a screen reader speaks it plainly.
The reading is 56.09 (mm)
